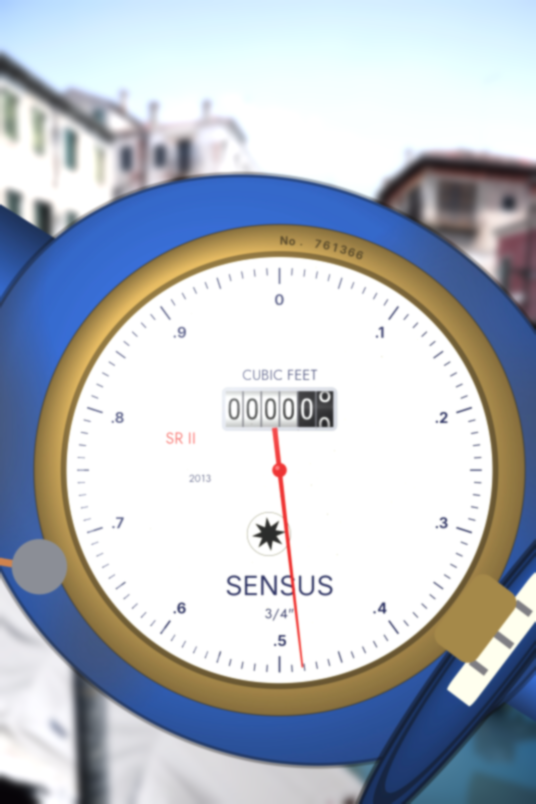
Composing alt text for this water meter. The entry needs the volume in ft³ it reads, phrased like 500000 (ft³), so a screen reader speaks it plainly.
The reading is 8.48 (ft³)
